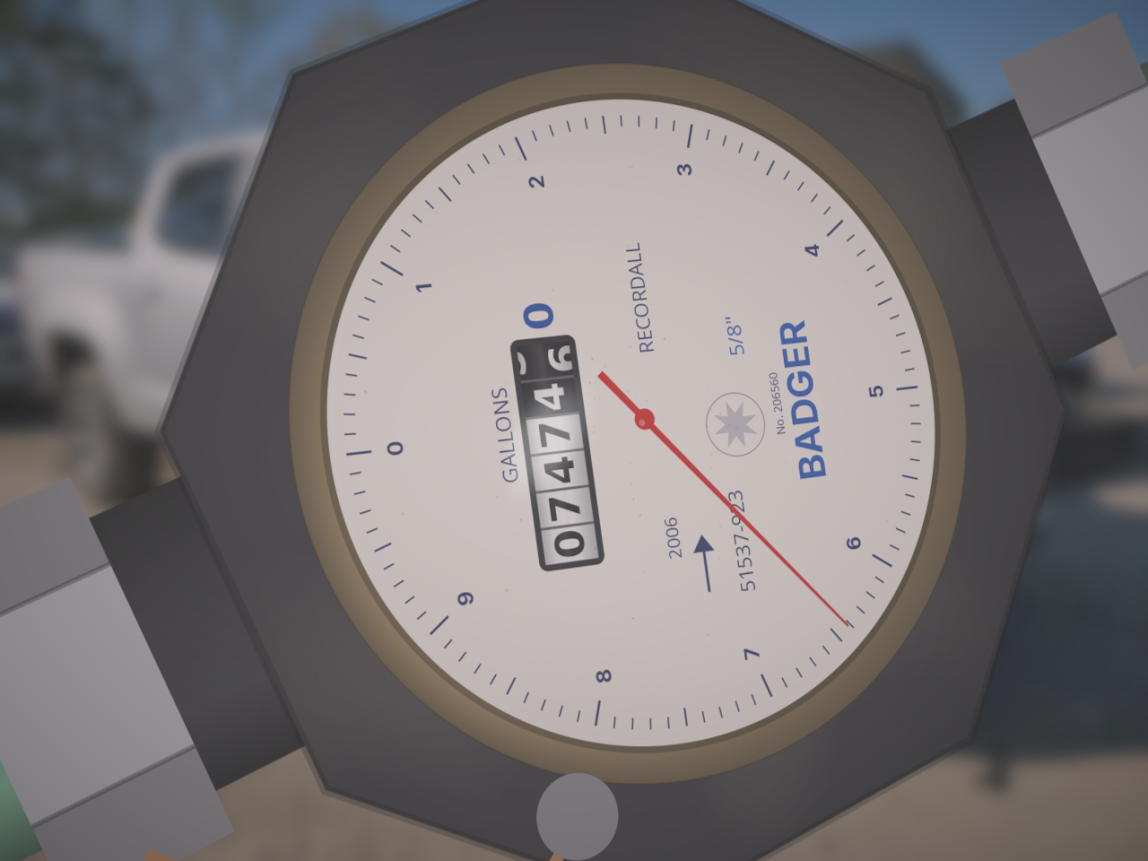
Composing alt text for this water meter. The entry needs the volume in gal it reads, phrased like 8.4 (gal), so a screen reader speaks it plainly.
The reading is 747456.4 (gal)
